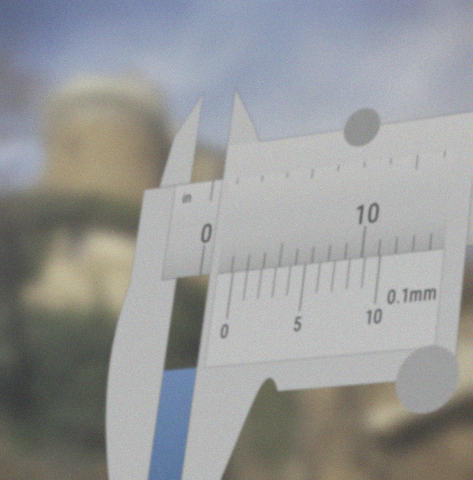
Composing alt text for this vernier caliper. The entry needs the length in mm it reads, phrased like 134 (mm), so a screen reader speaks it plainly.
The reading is 2.1 (mm)
